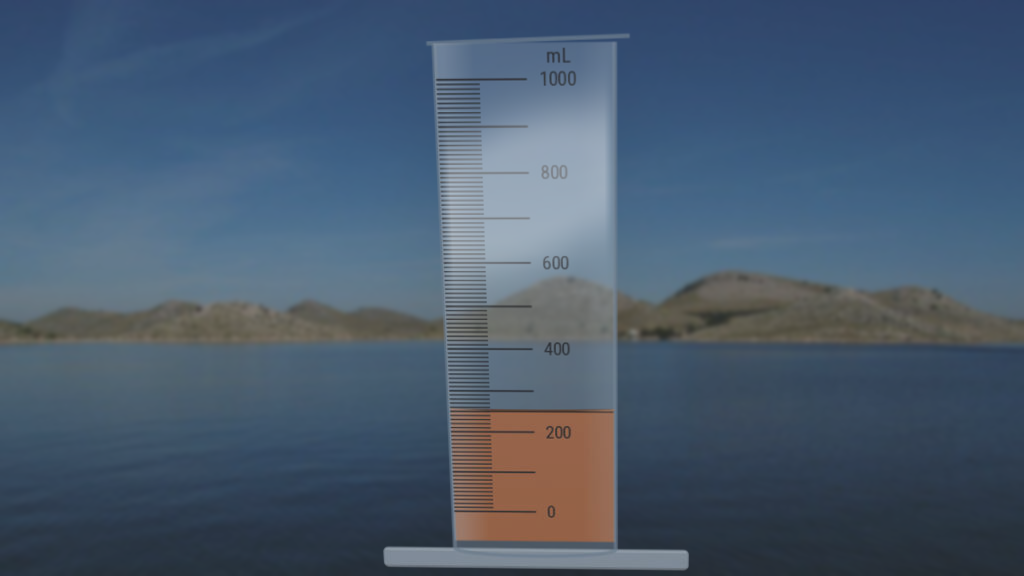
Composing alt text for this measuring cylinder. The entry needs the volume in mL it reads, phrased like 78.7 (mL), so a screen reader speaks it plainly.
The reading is 250 (mL)
